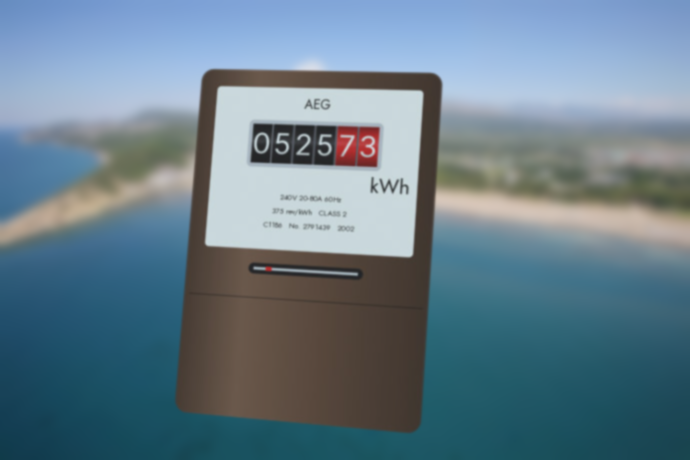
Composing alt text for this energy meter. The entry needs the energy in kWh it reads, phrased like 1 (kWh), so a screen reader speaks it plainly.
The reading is 525.73 (kWh)
